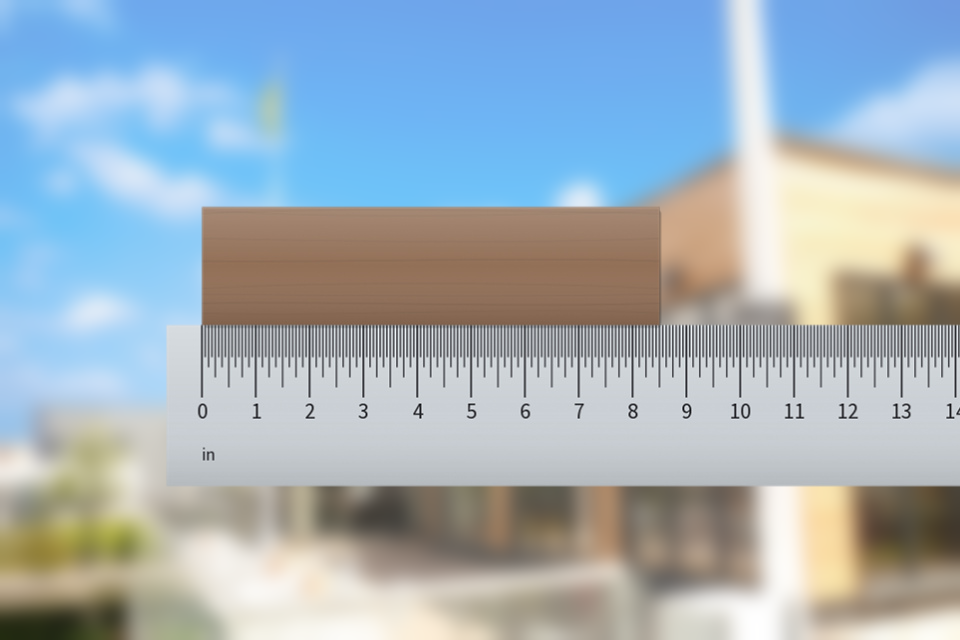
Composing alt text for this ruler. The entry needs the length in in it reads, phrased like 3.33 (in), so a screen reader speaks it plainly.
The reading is 8.5 (in)
